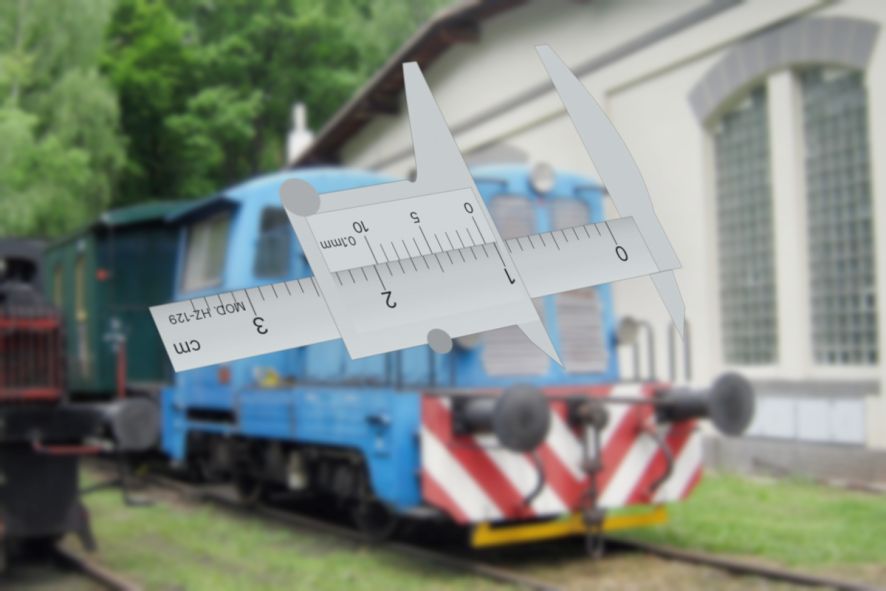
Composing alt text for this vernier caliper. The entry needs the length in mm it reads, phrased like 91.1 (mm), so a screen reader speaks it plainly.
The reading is 10.7 (mm)
